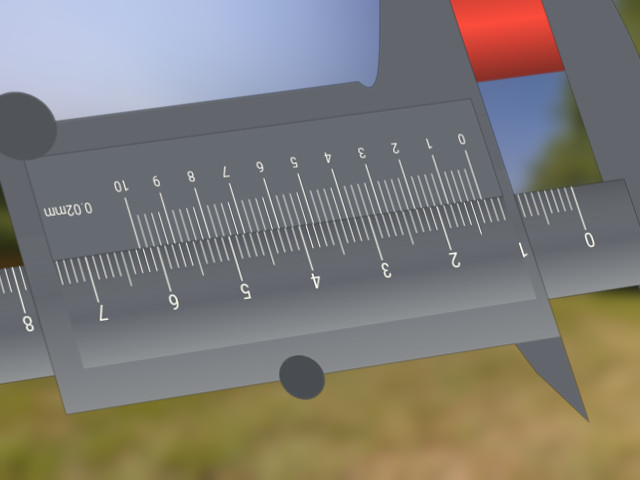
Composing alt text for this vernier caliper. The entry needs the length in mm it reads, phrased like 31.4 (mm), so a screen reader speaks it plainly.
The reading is 13.4 (mm)
